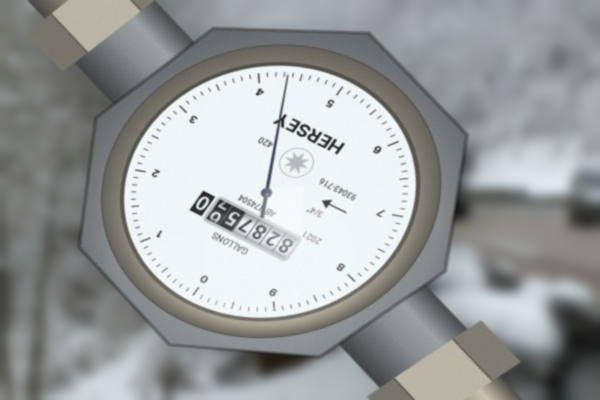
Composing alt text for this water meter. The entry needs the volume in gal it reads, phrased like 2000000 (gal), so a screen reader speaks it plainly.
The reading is 8287564.3 (gal)
